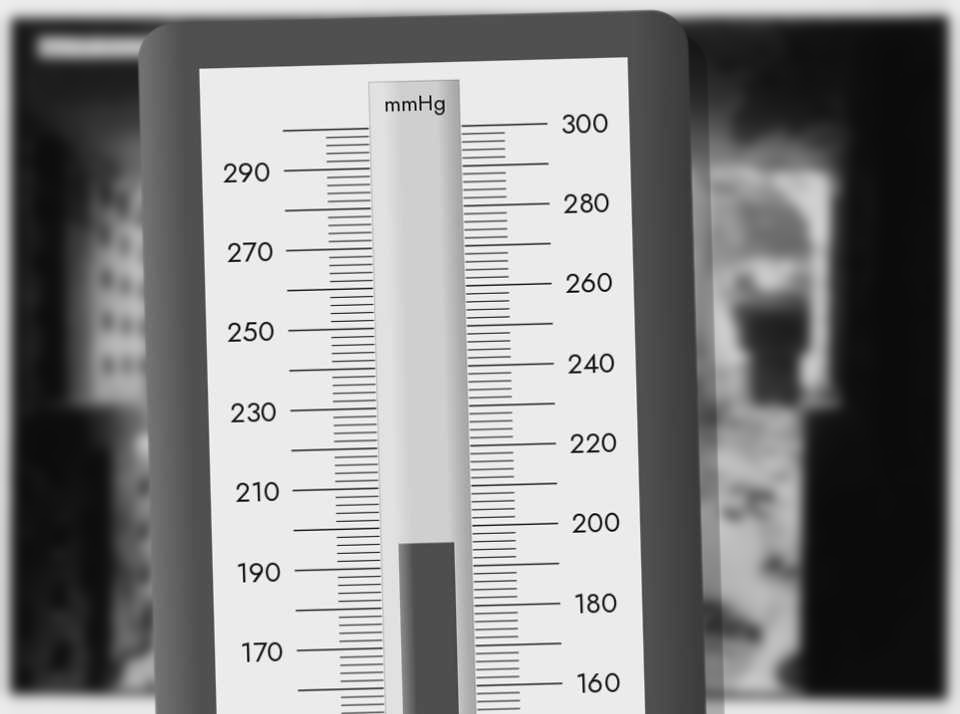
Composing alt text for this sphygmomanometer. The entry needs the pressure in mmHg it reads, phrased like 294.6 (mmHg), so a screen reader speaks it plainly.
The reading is 196 (mmHg)
